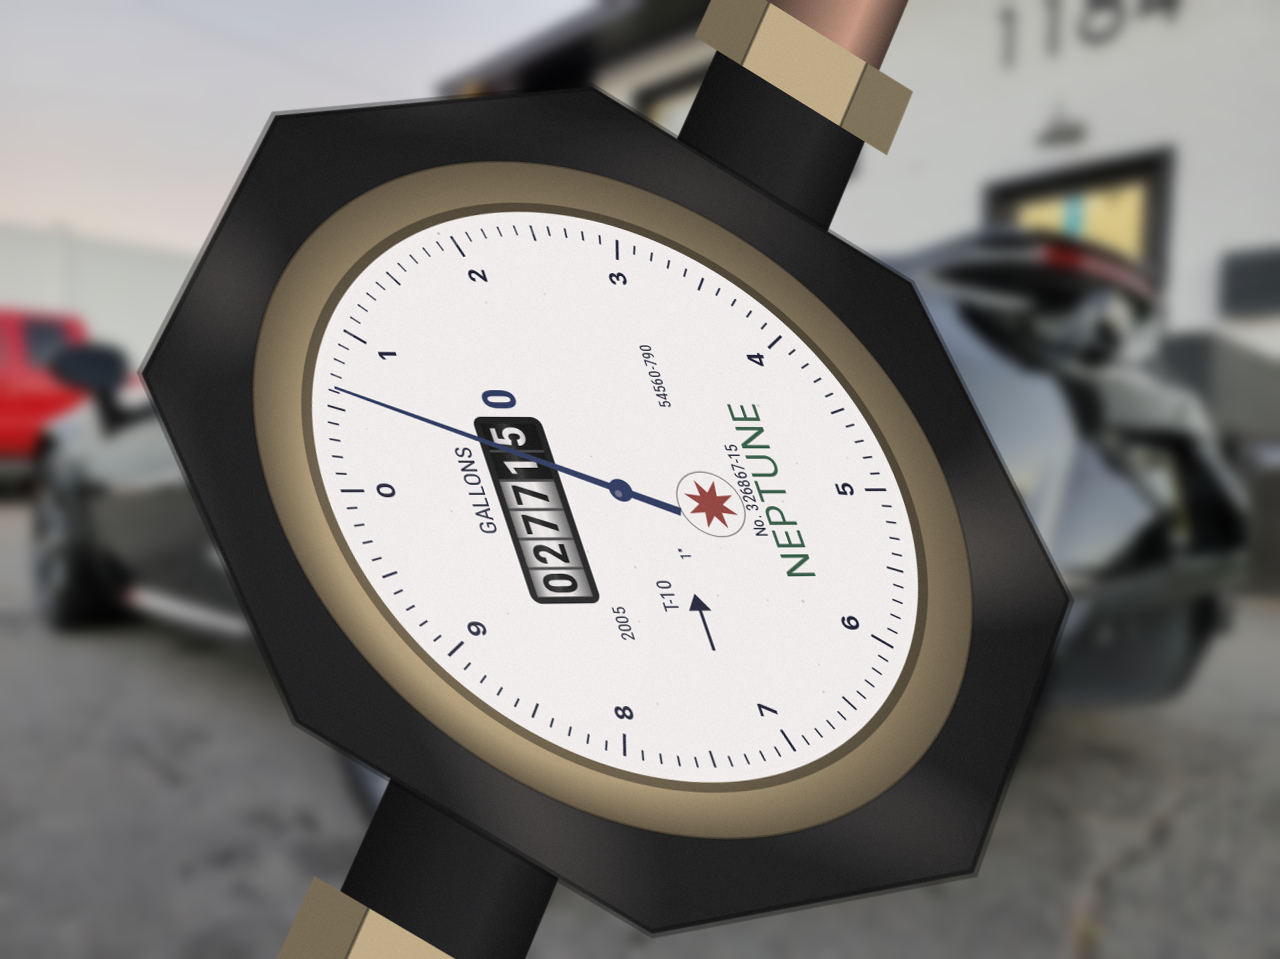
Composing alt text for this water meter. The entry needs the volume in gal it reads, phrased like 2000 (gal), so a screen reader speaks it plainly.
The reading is 277150.6 (gal)
